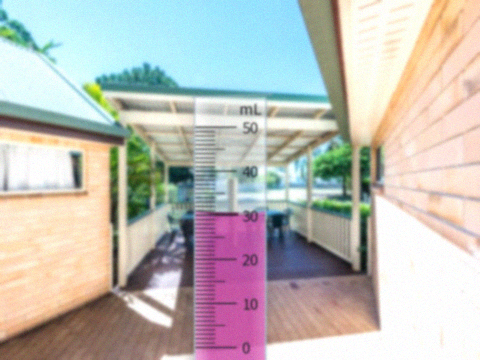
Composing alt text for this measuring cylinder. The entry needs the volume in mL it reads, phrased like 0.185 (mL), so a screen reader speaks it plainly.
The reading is 30 (mL)
